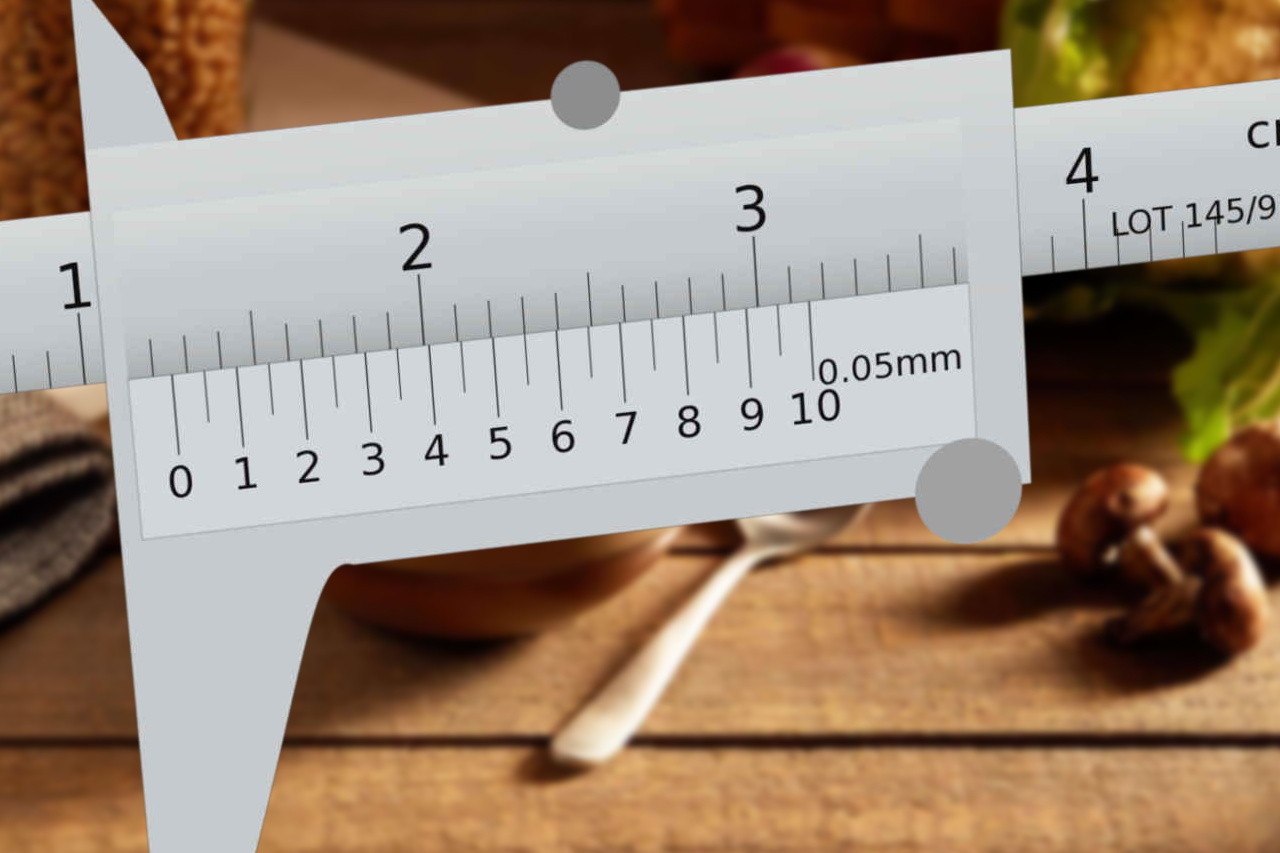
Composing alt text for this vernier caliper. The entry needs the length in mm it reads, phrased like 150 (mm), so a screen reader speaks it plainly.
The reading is 12.55 (mm)
